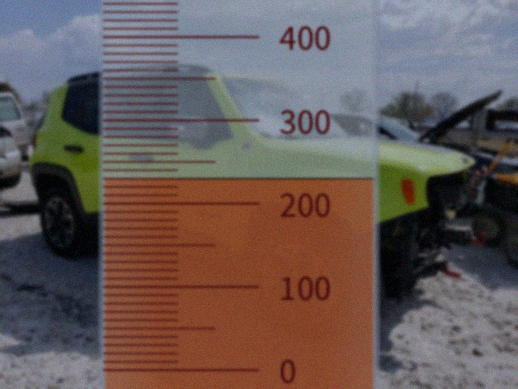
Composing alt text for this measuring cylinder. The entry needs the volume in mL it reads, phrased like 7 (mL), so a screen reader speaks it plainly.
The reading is 230 (mL)
